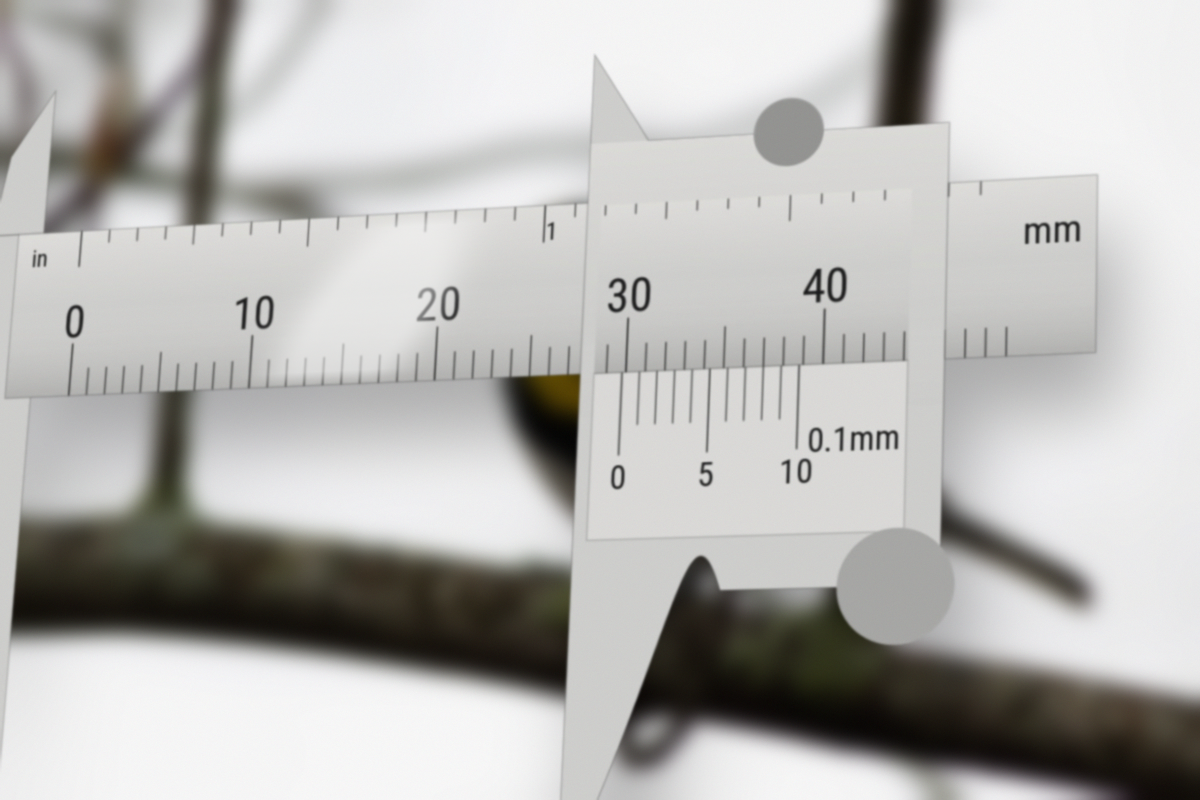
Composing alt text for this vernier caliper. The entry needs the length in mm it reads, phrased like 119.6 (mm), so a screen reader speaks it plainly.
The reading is 29.8 (mm)
